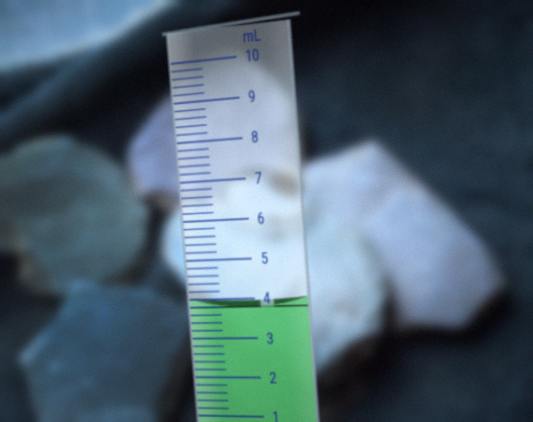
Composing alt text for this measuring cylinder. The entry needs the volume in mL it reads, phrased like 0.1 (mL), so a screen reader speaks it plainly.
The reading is 3.8 (mL)
